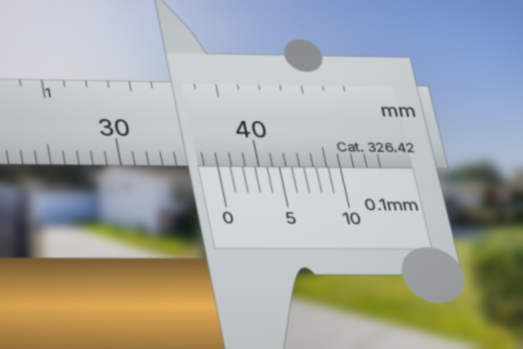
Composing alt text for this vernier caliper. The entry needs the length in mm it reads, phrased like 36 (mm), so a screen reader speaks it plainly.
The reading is 37.0 (mm)
